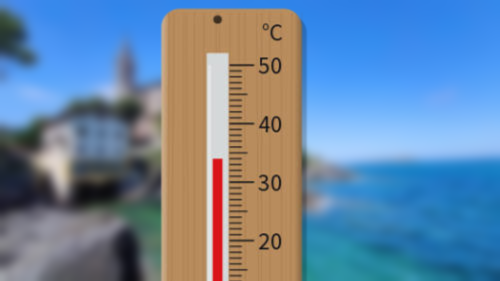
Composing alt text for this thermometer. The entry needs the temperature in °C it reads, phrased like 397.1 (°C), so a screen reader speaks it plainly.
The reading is 34 (°C)
